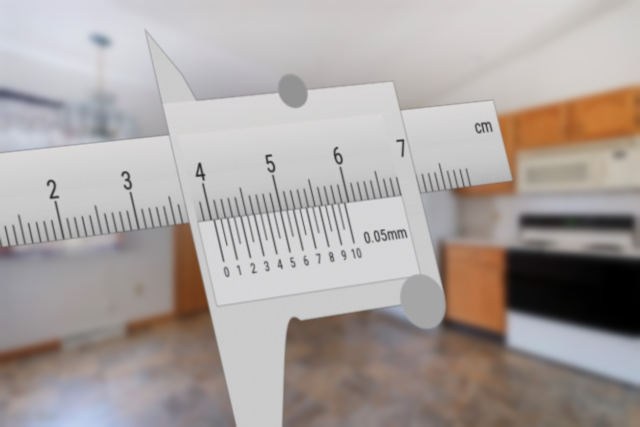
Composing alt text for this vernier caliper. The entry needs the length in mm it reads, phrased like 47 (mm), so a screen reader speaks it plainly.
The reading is 40.4 (mm)
